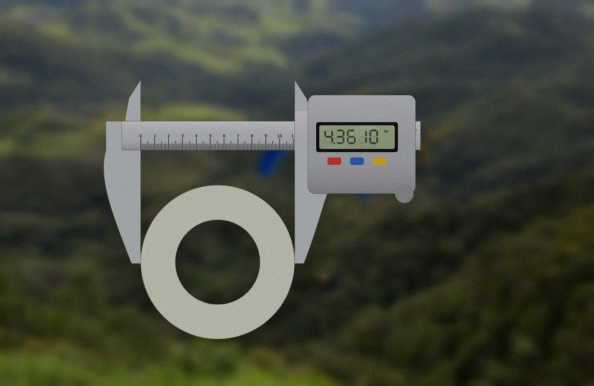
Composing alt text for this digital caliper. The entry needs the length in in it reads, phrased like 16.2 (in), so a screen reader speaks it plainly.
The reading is 4.3610 (in)
